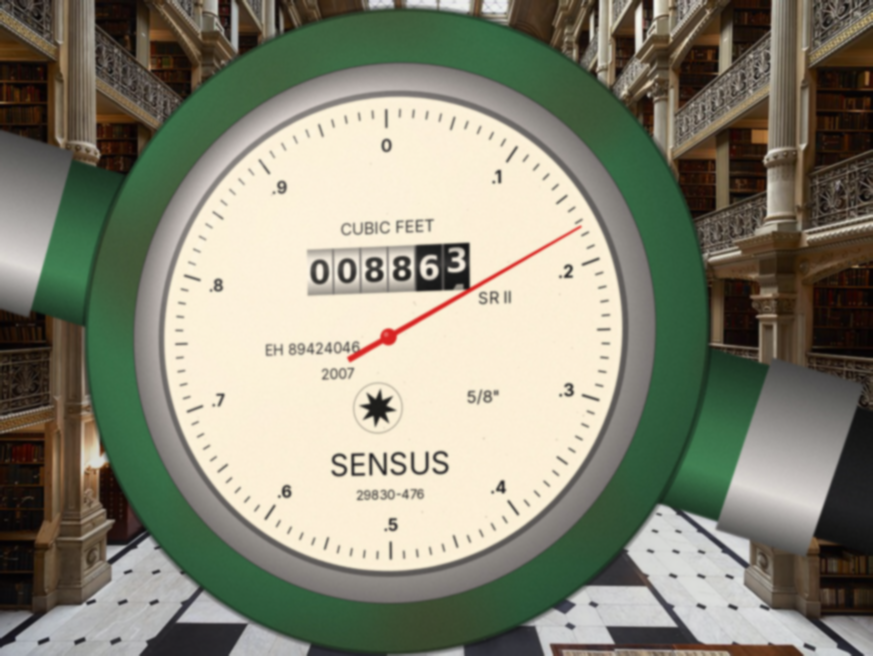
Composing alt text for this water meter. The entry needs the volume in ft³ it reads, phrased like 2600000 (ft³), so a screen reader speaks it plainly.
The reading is 8863.17 (ft³)
